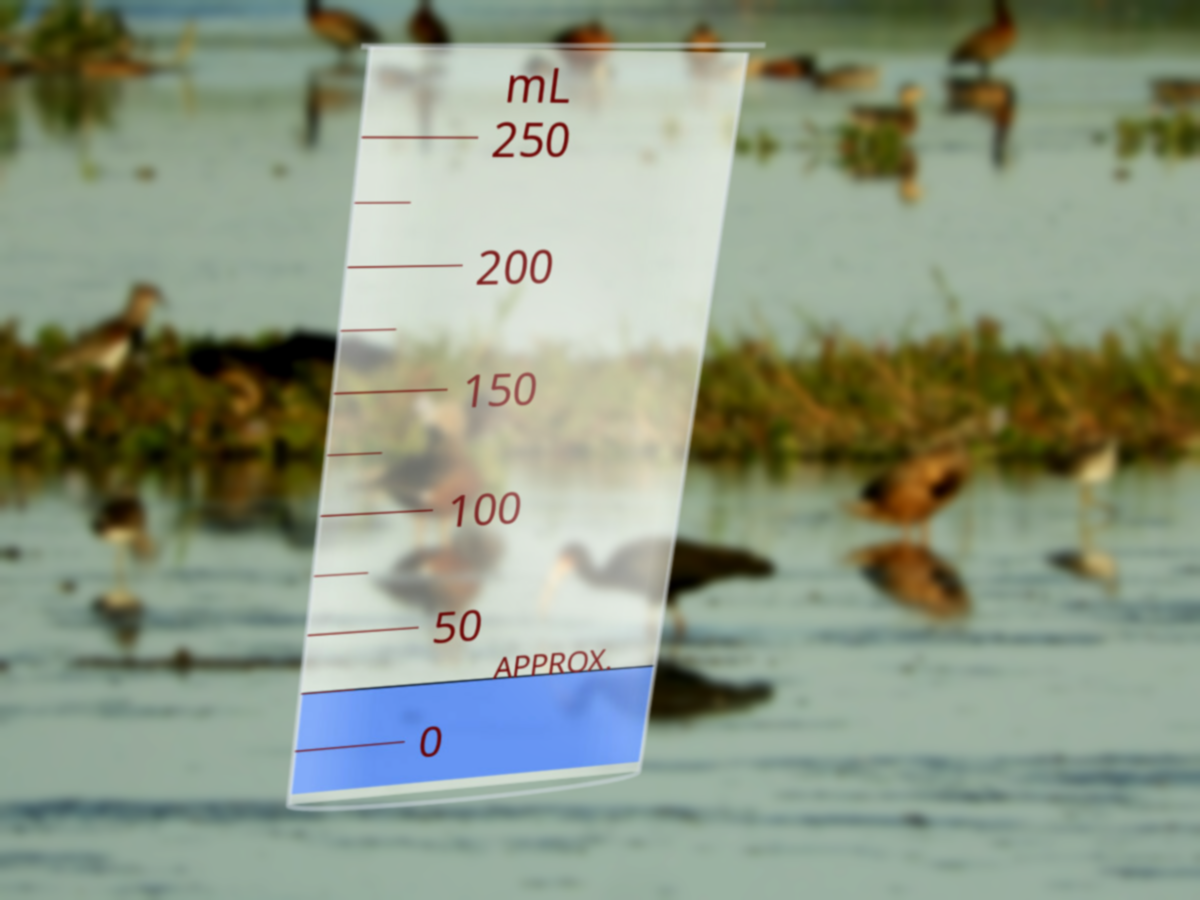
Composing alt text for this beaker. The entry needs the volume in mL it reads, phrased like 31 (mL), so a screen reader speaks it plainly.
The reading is 25 (mL)
